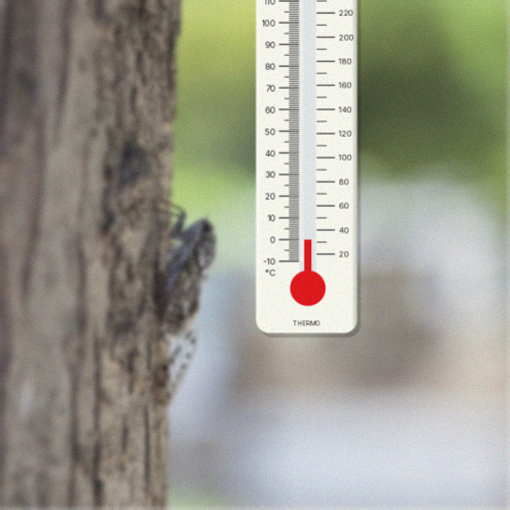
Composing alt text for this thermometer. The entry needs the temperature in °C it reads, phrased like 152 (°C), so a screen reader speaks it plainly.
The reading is 0 (°C)
